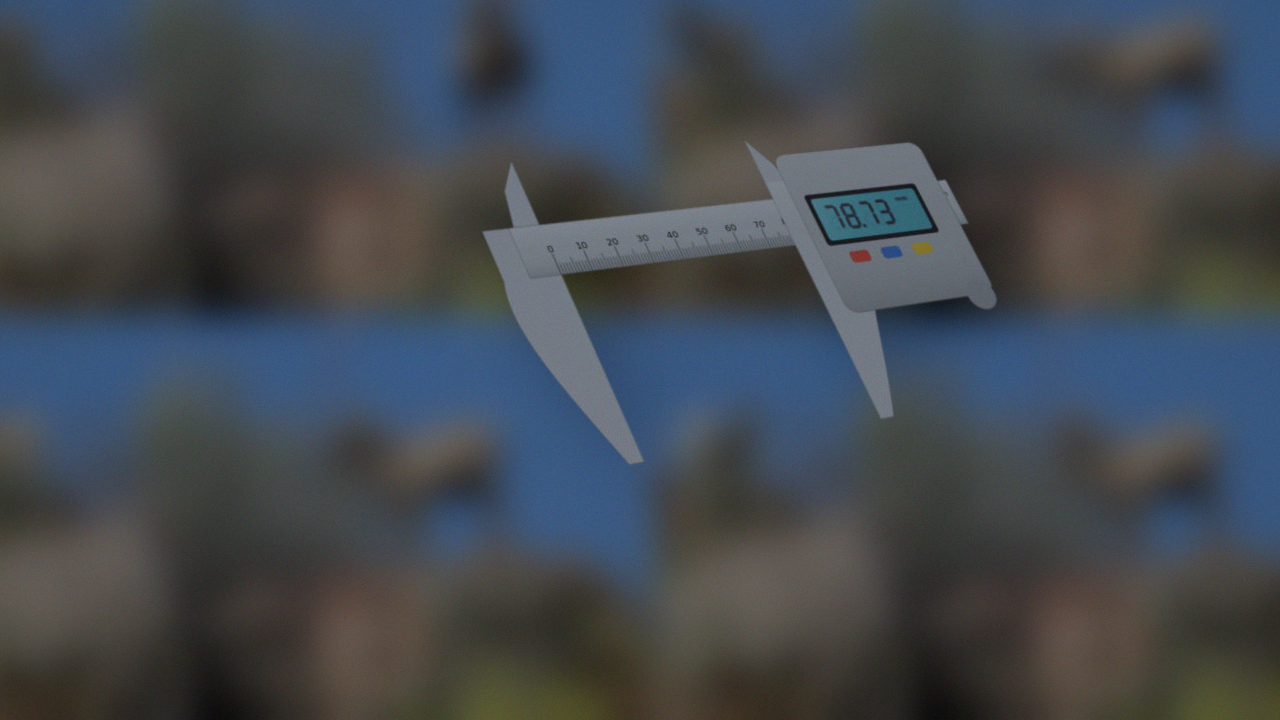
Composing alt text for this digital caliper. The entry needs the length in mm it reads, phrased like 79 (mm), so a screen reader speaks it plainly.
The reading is 78.73 (mm)
